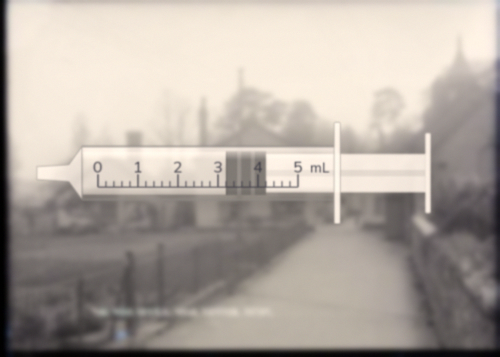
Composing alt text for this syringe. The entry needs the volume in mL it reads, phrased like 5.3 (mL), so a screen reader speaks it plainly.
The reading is 3.2 (mL)
